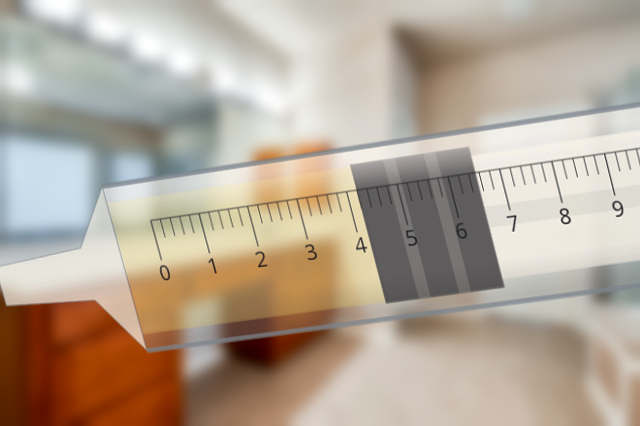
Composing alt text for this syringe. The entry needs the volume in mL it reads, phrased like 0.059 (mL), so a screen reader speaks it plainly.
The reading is 4.2 (mL)
